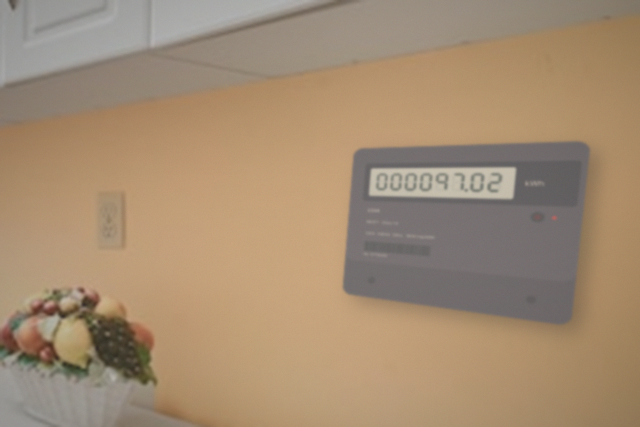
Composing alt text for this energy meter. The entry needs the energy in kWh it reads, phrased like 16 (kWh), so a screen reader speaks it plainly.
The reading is 97.02 (kWh)
